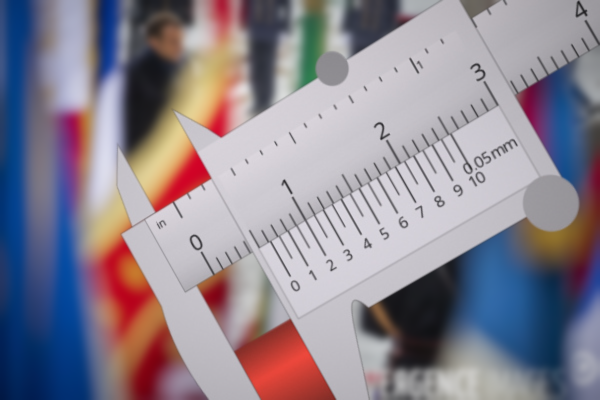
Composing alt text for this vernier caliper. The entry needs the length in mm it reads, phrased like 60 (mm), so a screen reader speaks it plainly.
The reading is 6.2 (mm)
